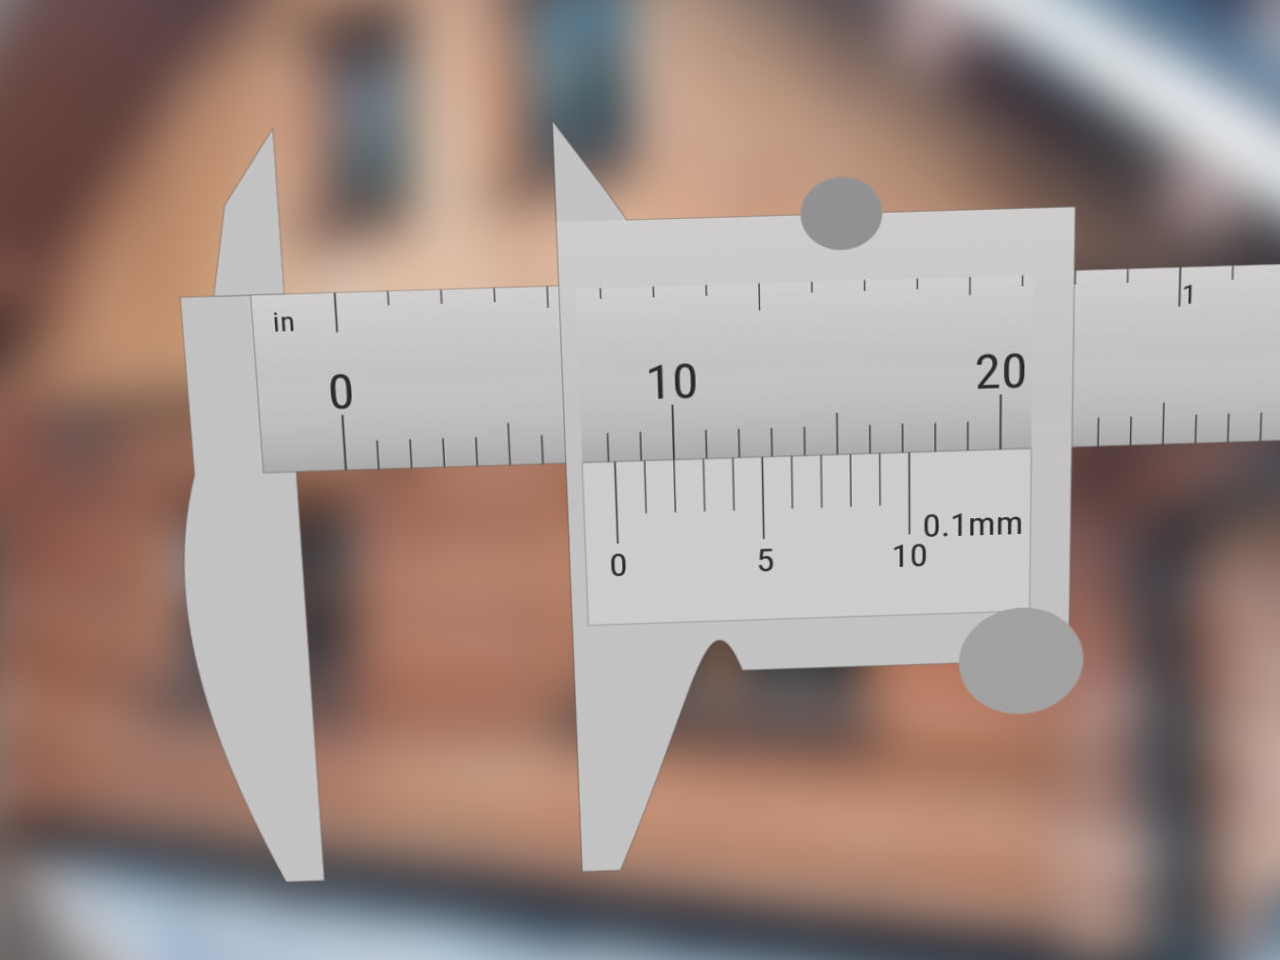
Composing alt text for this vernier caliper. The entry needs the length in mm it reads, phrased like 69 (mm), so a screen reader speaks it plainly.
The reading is 8.2 (mm)
